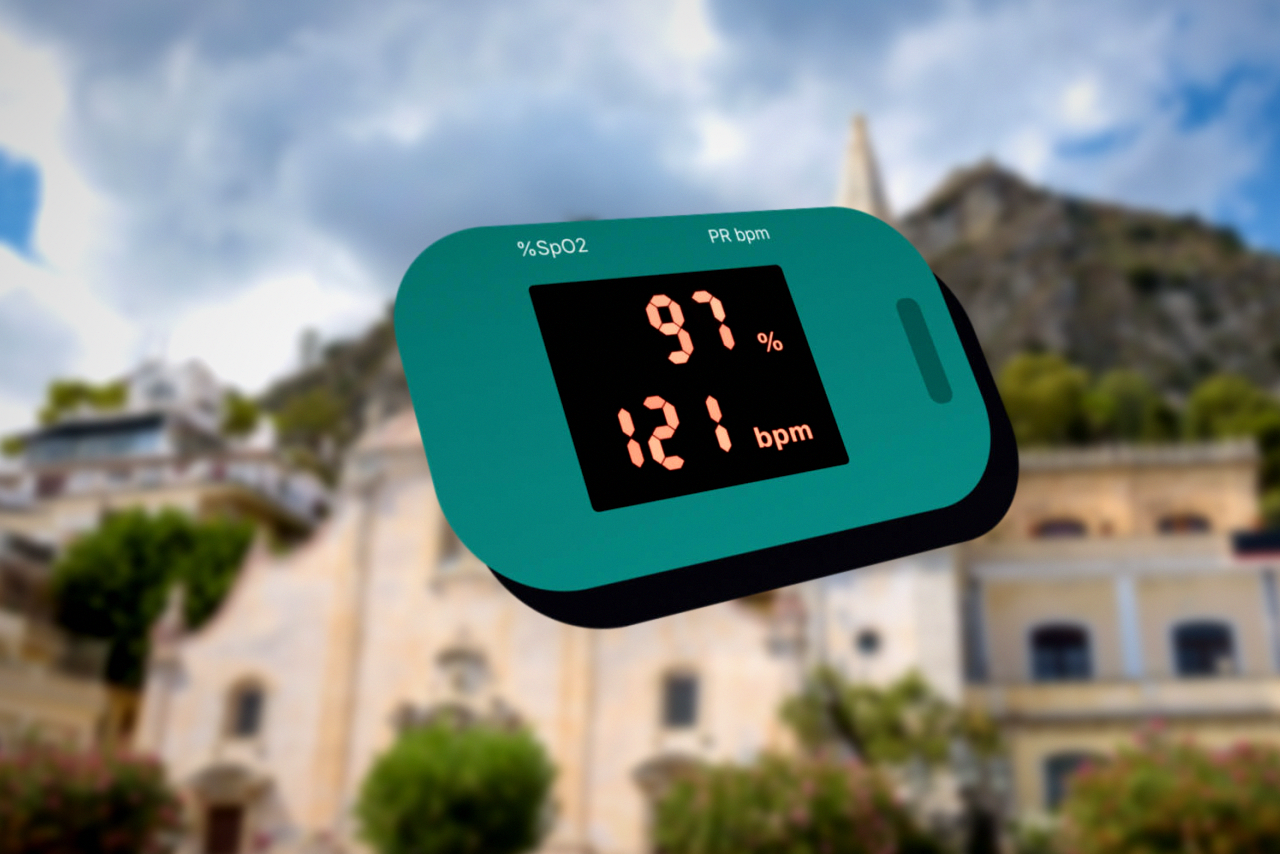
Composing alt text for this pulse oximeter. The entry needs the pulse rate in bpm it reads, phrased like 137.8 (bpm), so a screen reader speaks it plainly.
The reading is 121 (bpm)
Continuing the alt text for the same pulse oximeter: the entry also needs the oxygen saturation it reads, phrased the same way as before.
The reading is 97 (%)
